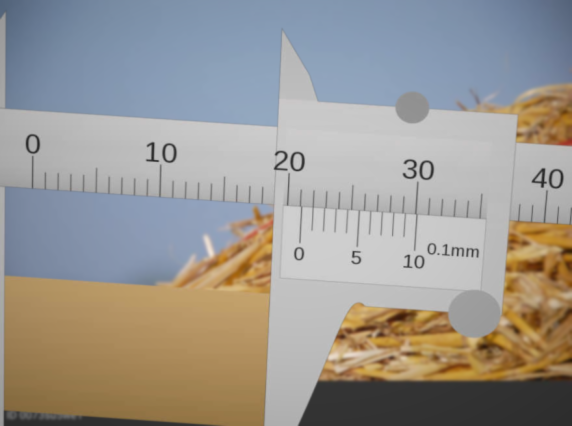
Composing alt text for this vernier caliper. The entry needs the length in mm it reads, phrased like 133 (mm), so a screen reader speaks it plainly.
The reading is 21.1 (mm)
